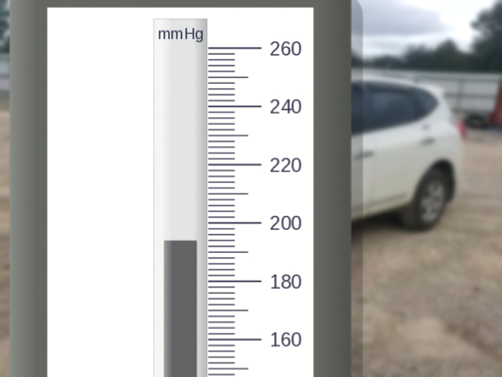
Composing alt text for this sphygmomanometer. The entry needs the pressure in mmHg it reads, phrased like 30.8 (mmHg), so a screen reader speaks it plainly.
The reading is 194 (mmHg)
